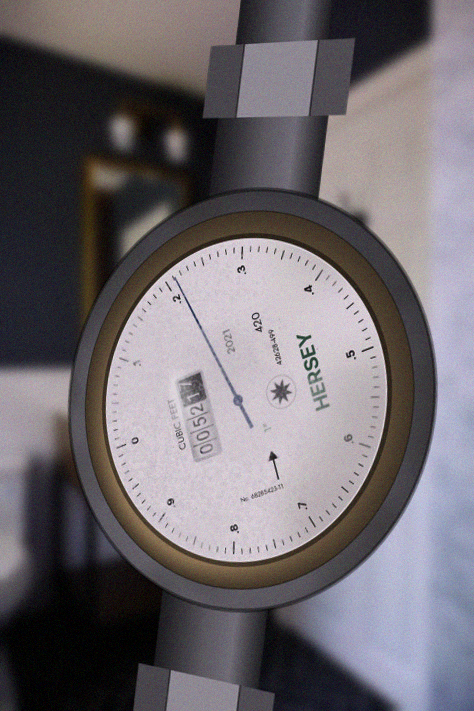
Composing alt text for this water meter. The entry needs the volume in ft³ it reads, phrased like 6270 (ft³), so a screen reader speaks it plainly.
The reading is 5217.21 (ft³)
